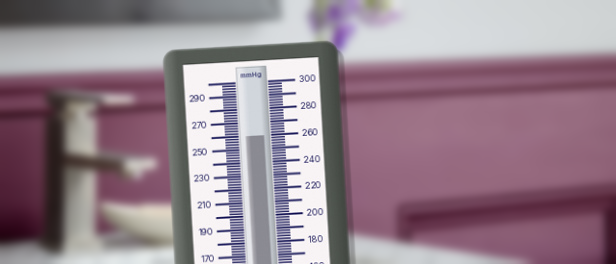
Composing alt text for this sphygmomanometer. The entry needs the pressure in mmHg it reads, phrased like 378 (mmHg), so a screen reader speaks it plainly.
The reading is 260 (mmHg)
